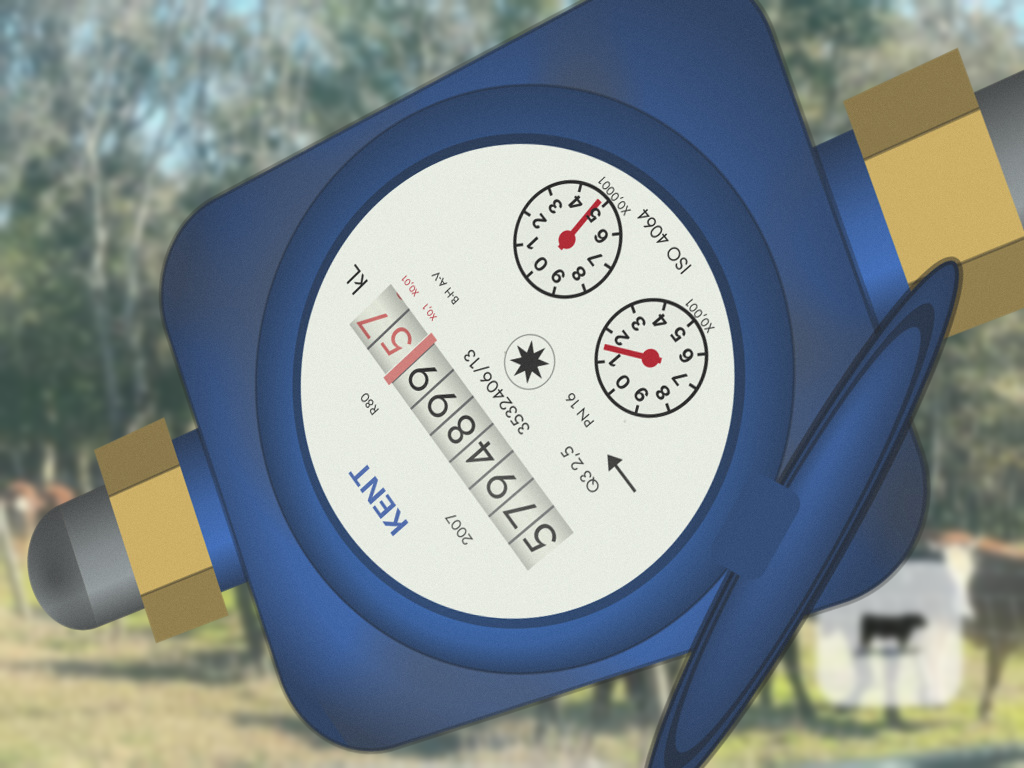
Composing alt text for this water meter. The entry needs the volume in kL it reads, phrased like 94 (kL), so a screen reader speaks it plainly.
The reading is 5794899.5714 (kL)
